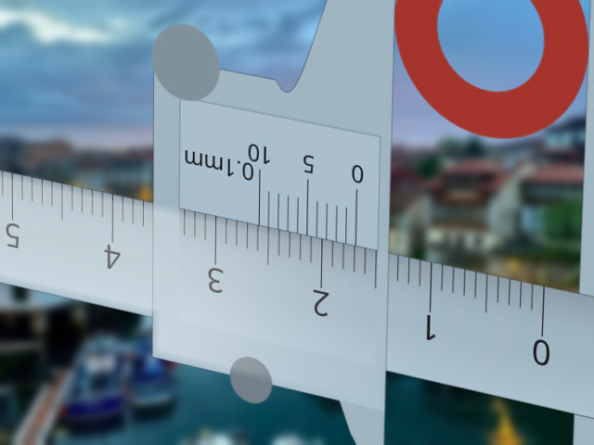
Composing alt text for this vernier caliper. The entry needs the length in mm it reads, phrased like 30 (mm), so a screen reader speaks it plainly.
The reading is 16.9 (mm)
